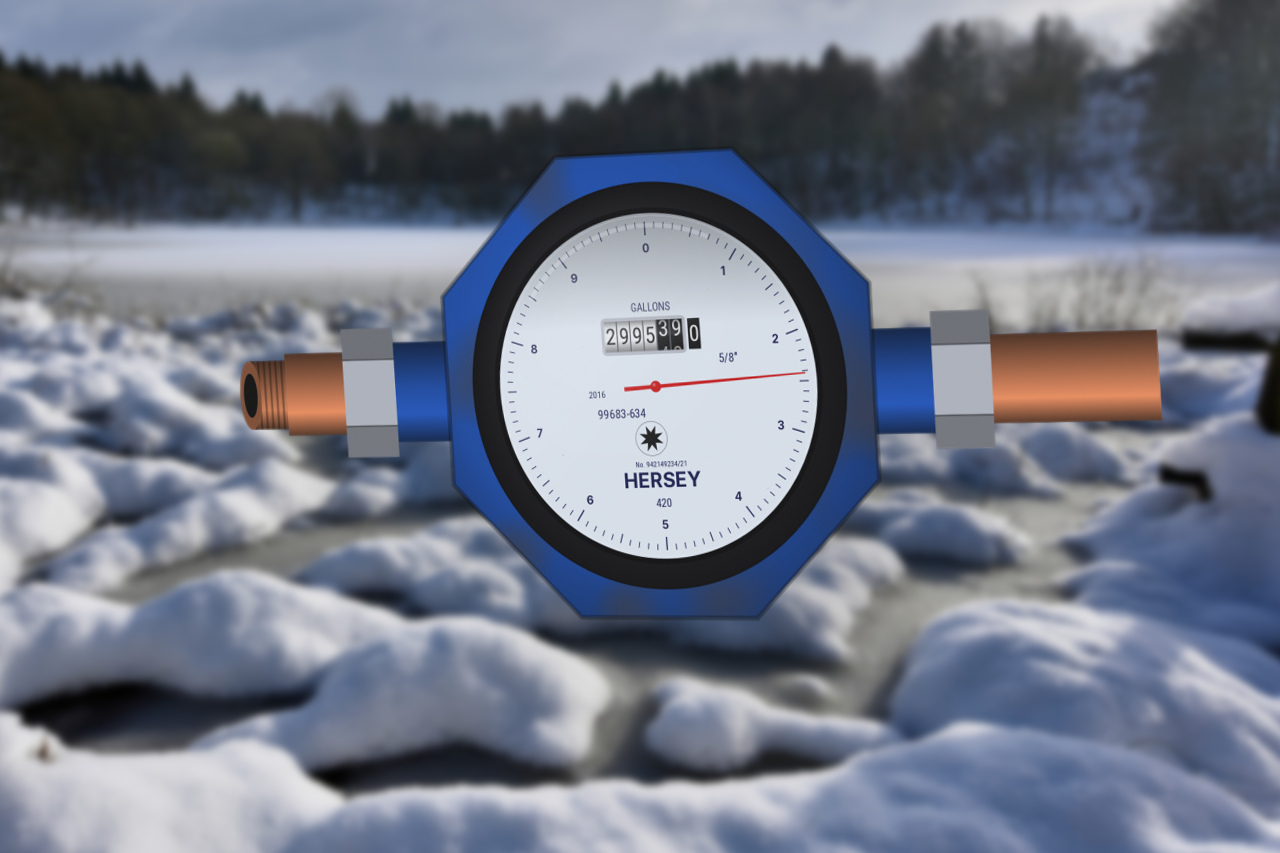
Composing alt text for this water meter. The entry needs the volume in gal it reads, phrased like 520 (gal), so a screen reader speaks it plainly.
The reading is 2995392.4 (gal)
